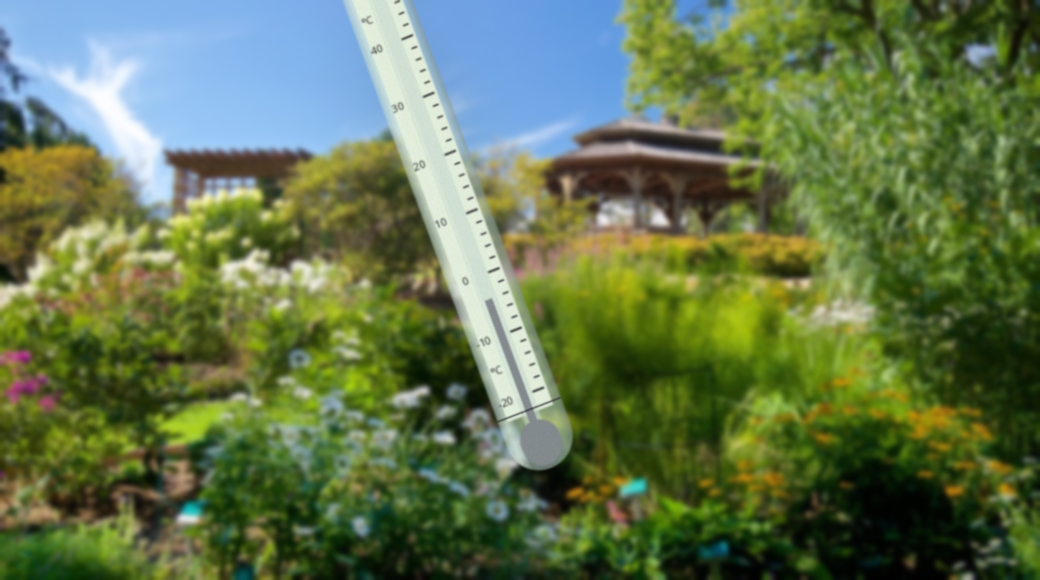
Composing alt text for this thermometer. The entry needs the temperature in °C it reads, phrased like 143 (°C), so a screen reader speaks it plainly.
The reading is -4 (°C)
